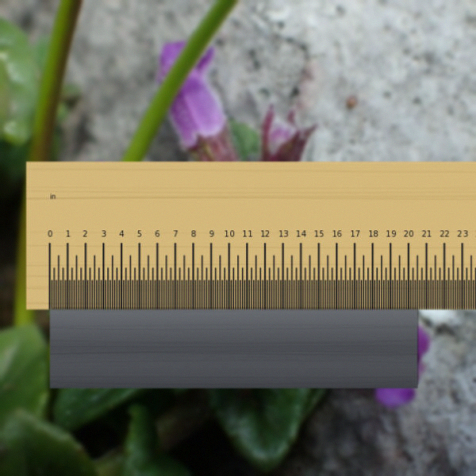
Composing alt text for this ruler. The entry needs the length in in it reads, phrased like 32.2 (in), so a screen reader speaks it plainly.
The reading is 20.5 (in)
